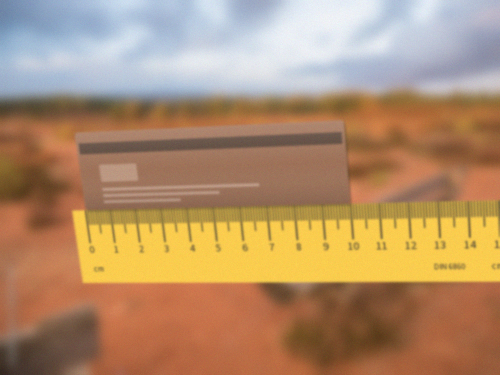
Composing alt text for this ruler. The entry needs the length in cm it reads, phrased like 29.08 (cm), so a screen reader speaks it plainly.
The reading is 10 (cm)
